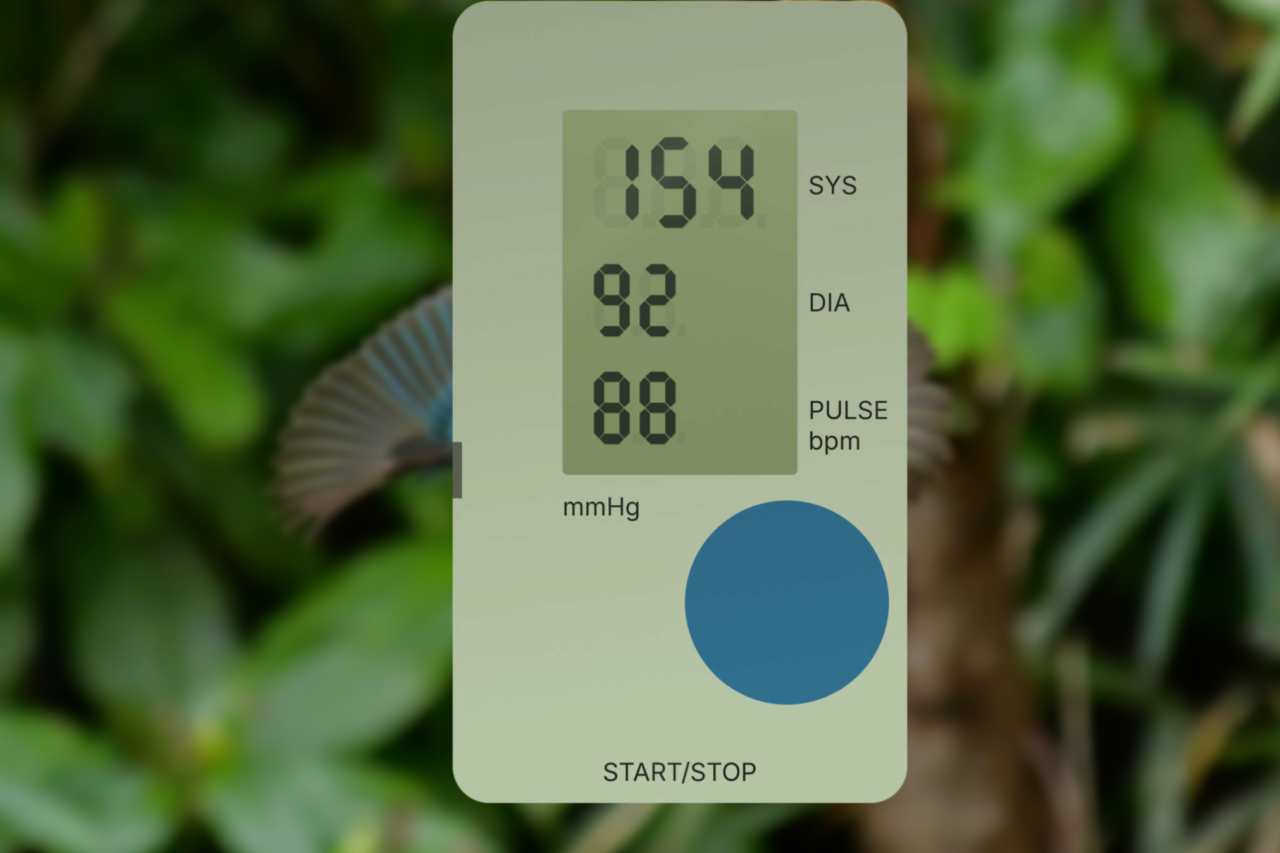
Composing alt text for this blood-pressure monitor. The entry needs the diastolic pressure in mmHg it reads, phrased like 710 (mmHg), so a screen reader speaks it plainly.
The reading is 92 (mmHg)
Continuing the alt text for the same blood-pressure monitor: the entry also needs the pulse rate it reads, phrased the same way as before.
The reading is 88 (bpm)
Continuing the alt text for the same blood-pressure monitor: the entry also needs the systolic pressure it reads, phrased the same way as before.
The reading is 154 (mmHg)
